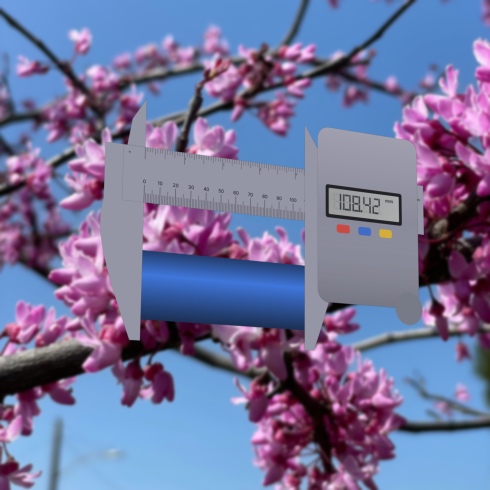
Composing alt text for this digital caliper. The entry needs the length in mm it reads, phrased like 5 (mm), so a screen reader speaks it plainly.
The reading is 108.42 (mm)
